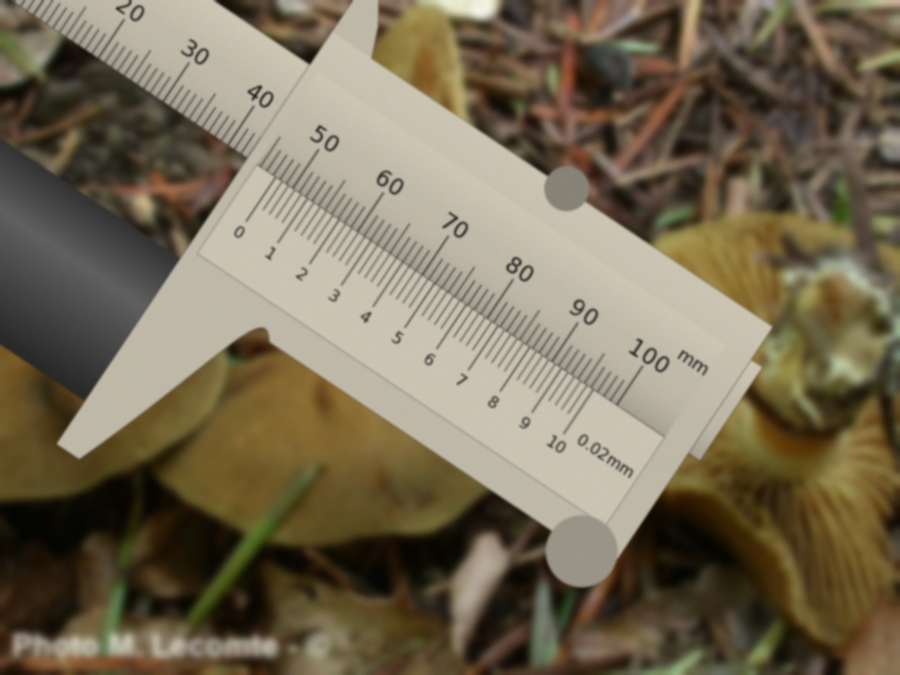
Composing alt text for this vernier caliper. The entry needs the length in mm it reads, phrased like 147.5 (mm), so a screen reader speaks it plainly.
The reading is 47.4 (mm)
